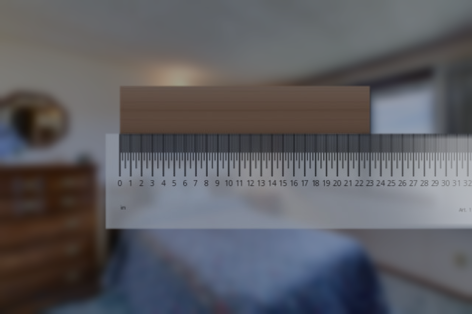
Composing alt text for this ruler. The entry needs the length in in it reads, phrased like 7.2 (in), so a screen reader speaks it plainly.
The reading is 23 (in)
